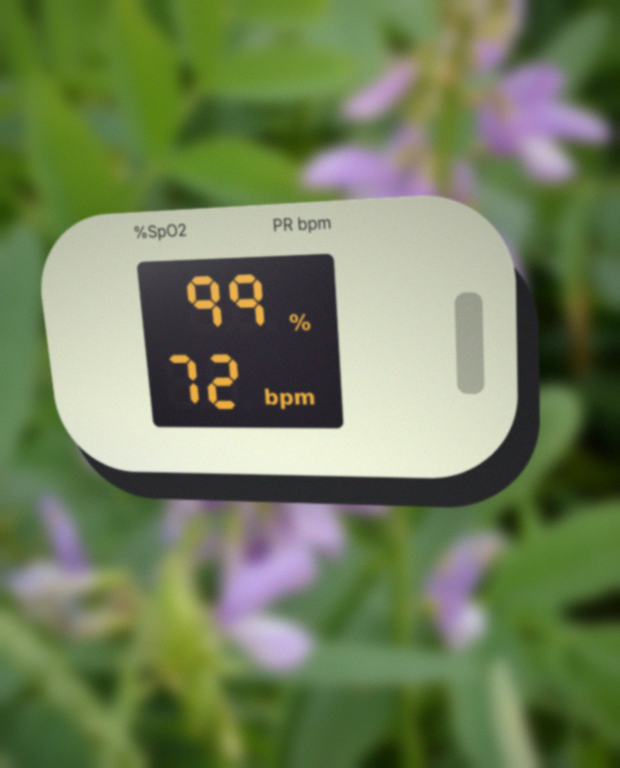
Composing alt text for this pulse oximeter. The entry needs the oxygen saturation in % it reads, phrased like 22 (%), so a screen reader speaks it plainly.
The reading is 99 (%)
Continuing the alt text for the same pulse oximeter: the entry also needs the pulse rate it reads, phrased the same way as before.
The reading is 72 (bpm)
